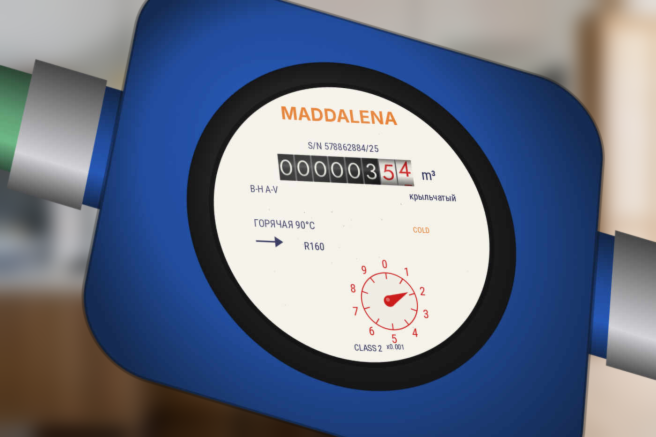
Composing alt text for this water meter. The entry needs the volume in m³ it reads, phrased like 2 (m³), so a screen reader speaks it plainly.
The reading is 3.541 (m³)
